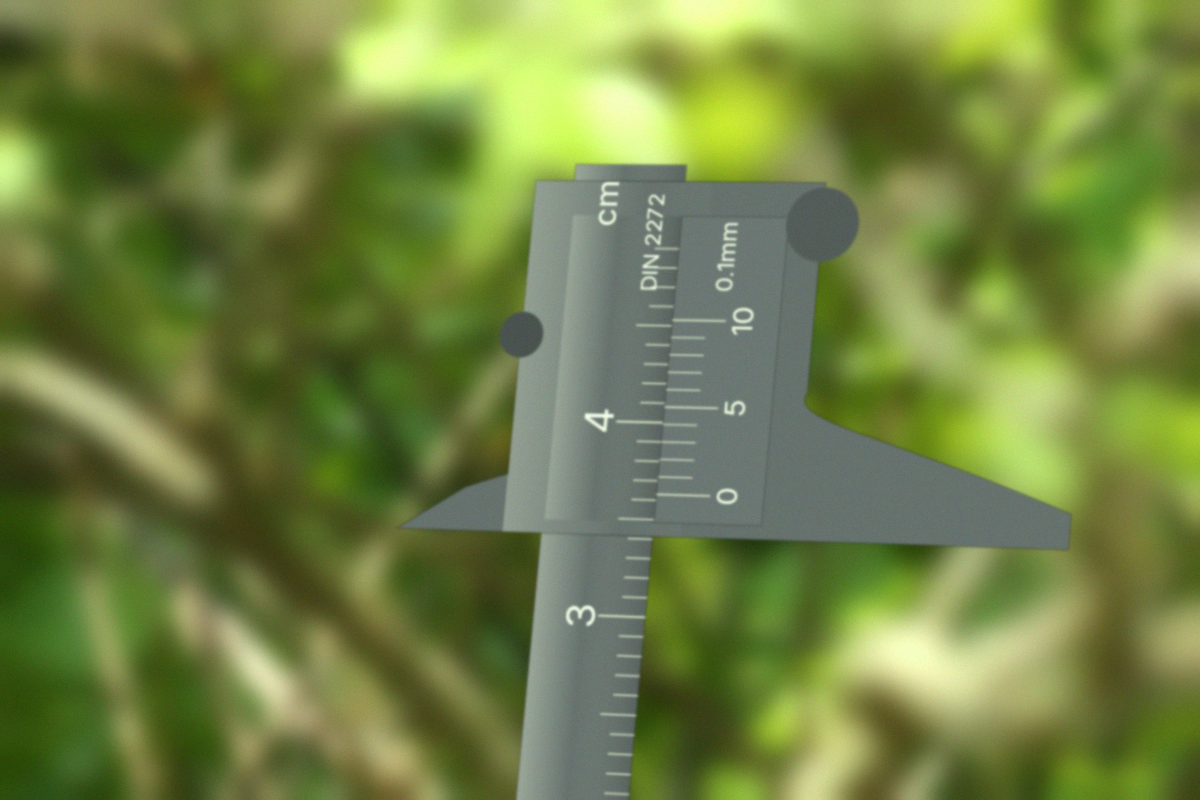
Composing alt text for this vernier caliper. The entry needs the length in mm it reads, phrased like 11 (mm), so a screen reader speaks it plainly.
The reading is 36.3 (mm)
